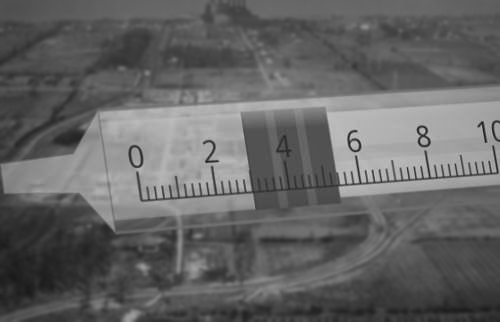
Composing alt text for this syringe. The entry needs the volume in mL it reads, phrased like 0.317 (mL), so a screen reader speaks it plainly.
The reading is 3 (mL)
